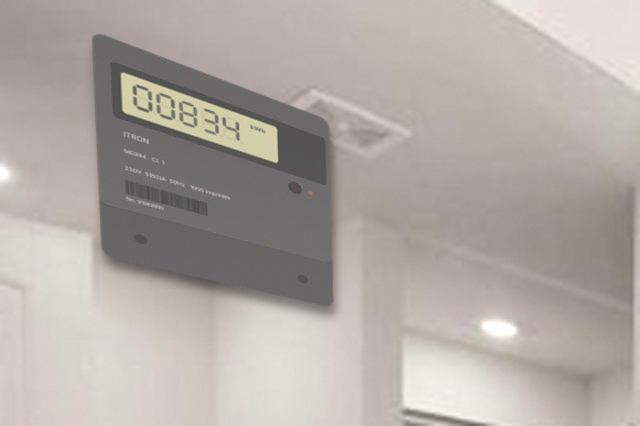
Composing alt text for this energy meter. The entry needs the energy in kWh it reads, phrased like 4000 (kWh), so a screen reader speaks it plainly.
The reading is 834 (kWh)
